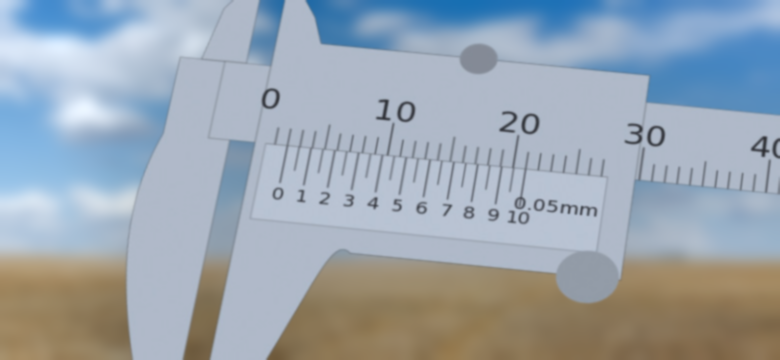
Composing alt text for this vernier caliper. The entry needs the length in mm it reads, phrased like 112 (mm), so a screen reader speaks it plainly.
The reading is 2.0 (mm)
